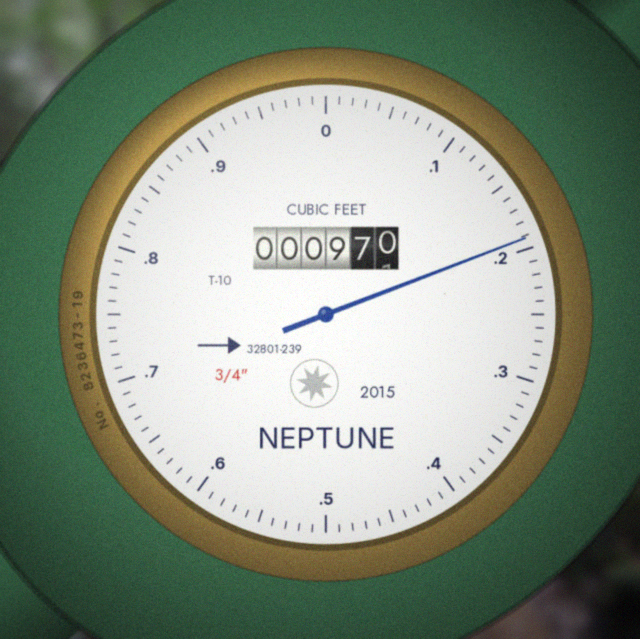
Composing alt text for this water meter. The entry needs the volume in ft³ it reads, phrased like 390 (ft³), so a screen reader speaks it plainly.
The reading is 970.19 (ft³)
